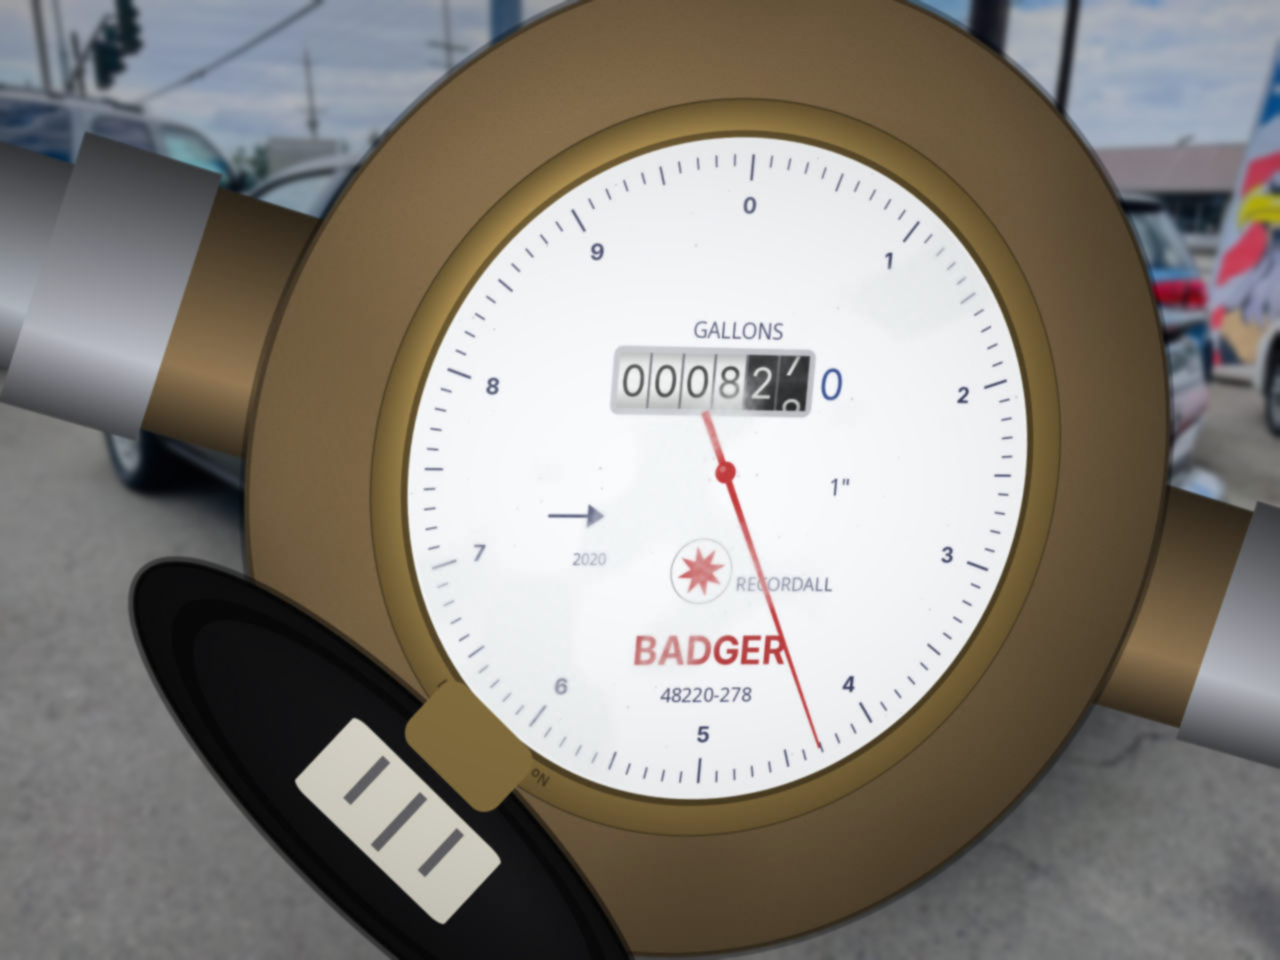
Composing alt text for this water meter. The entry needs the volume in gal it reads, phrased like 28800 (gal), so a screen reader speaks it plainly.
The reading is 8274.3 (gal)
